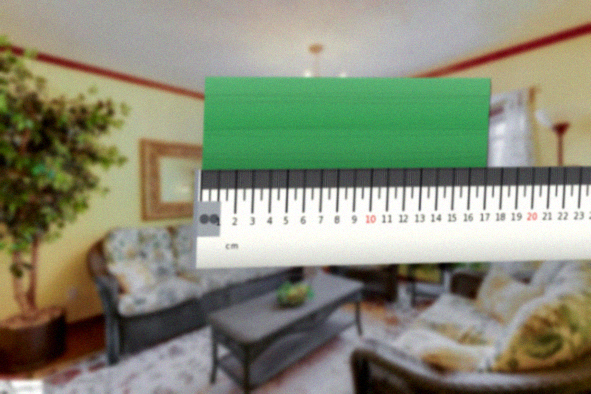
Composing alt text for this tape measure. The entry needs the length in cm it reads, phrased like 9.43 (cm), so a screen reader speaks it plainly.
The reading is 17 (cm)
